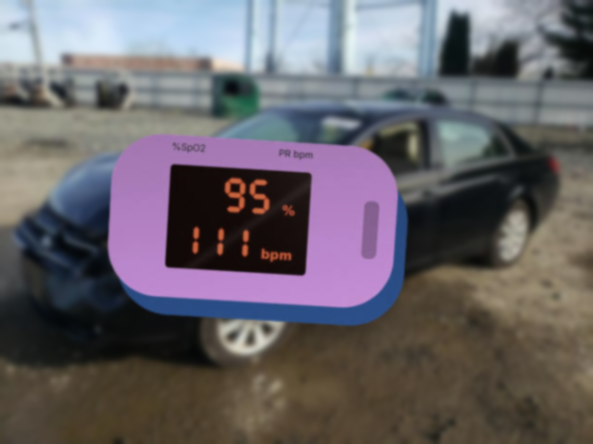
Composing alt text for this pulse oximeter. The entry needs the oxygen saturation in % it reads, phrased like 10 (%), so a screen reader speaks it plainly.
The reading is 95 (%)
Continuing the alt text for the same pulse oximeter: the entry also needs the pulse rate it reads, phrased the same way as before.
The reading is 111 (bpm)
